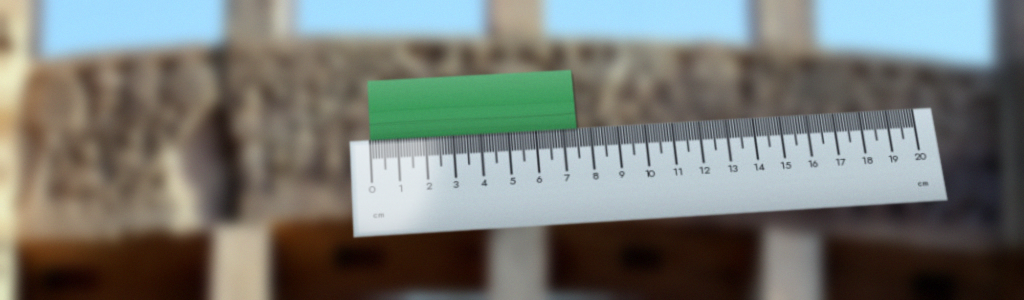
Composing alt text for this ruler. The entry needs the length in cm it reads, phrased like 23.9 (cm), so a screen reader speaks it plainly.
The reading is 7.5 (cm)
